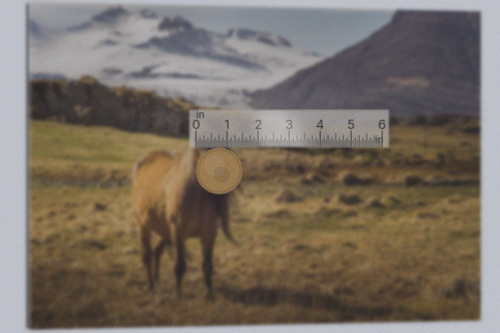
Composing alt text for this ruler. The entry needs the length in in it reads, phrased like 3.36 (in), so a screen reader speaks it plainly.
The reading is 1.5 (in)
